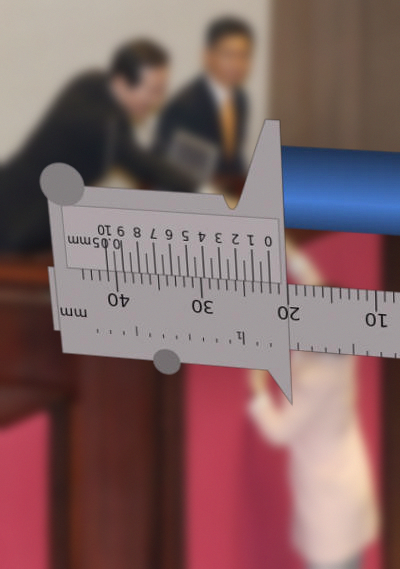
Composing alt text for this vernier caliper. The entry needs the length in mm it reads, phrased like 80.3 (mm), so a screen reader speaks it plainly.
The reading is 22.0 (mm)
